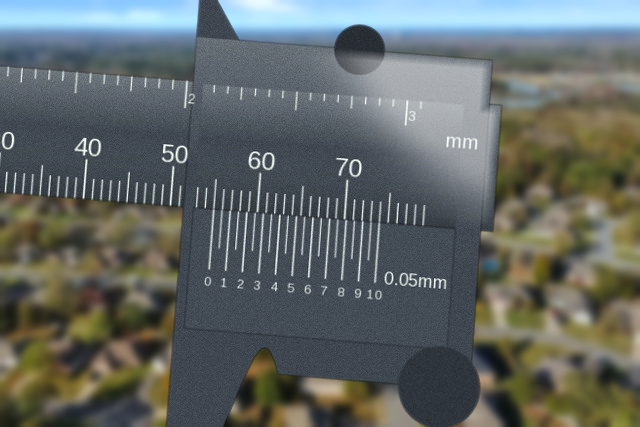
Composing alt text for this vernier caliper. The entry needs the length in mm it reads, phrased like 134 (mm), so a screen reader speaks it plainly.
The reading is 55.0 (mm)
